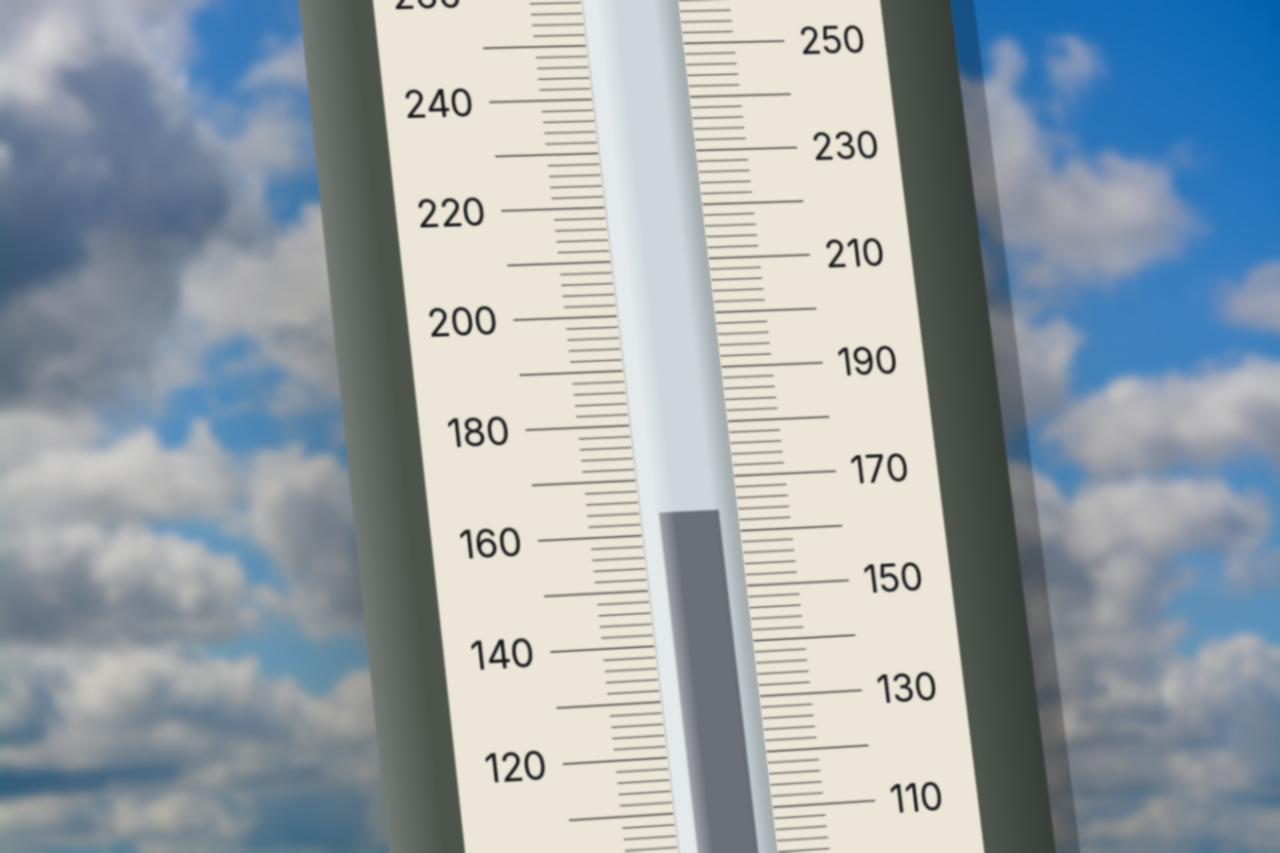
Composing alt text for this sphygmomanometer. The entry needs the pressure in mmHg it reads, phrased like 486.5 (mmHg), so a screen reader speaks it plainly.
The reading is 164 (mmHg)
